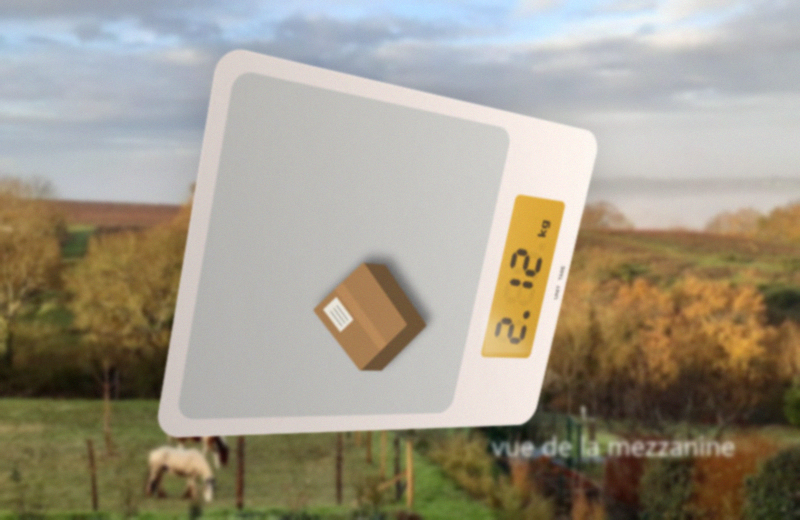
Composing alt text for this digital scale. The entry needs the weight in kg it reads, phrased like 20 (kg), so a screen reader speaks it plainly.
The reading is 2.12 (kg)
